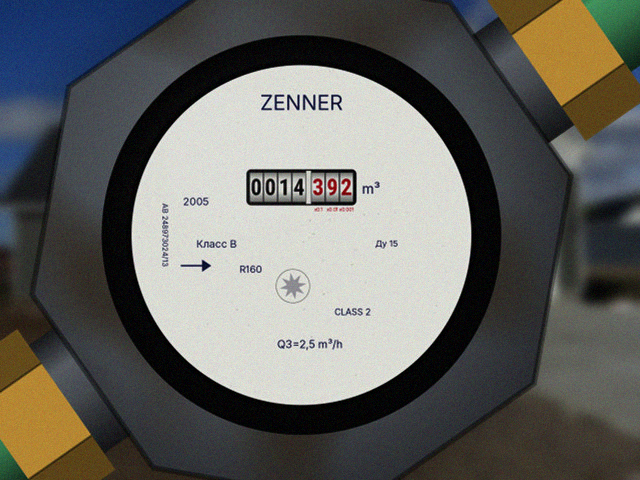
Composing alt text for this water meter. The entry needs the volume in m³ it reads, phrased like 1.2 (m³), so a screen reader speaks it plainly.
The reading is 14.392 (m³)
